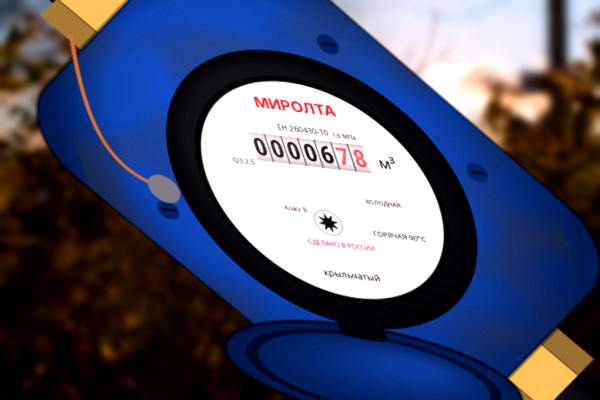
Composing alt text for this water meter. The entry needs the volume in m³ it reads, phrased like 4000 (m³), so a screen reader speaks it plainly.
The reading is 6.78 (m³)
